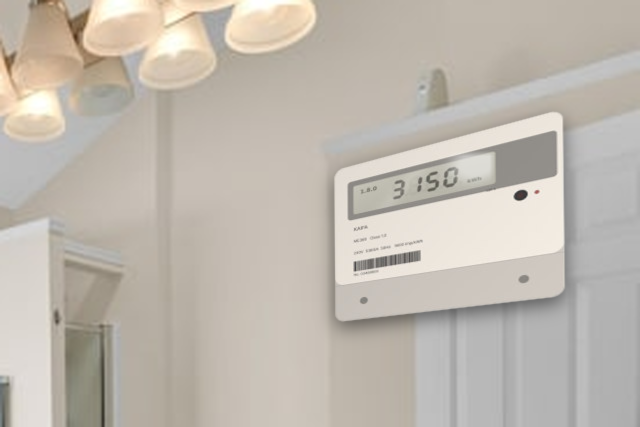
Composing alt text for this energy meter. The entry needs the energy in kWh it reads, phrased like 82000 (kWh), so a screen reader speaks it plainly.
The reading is 3150 (kWh)
